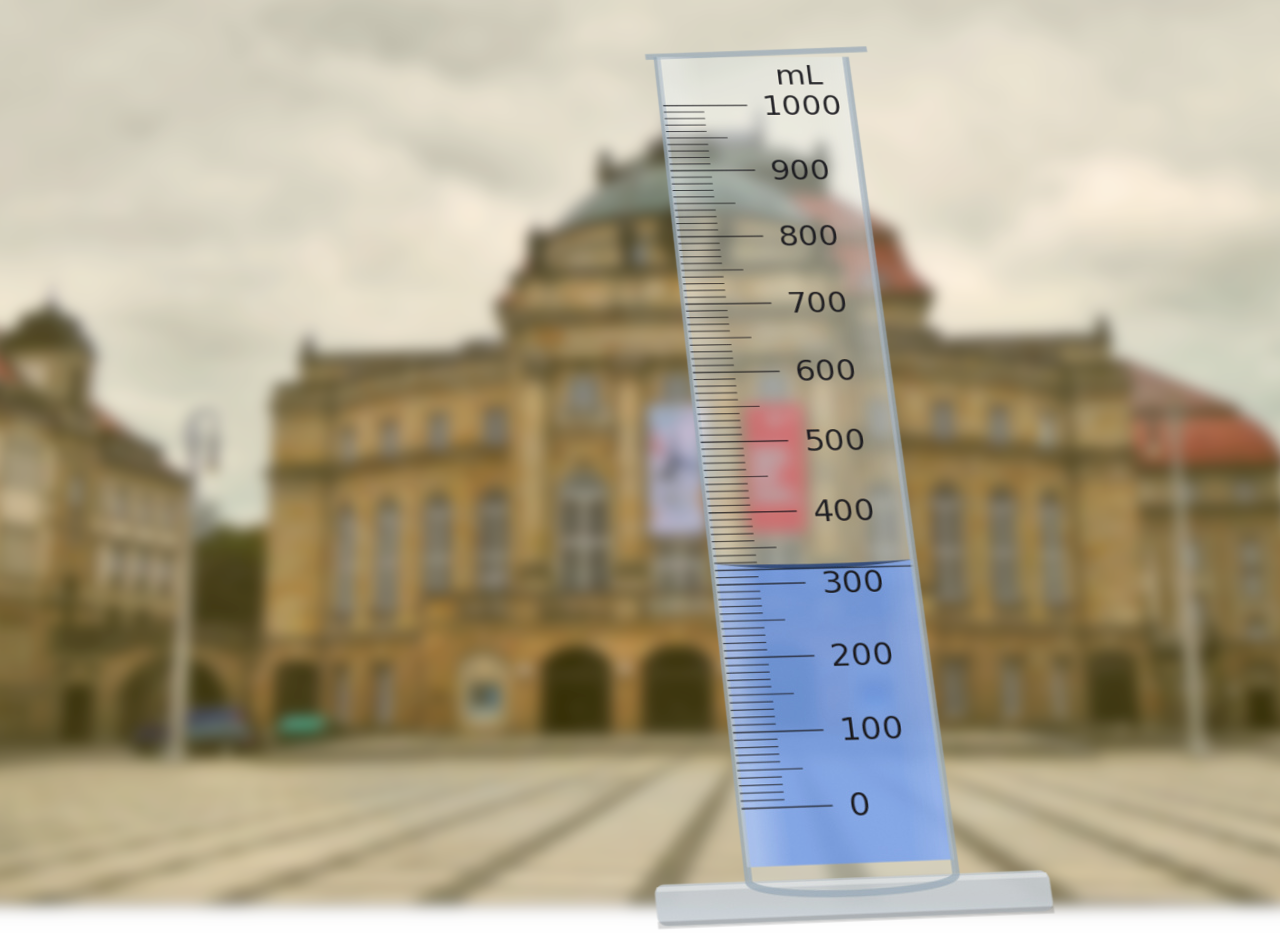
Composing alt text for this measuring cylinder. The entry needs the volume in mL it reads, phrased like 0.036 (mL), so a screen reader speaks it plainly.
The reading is 320 (mL)
